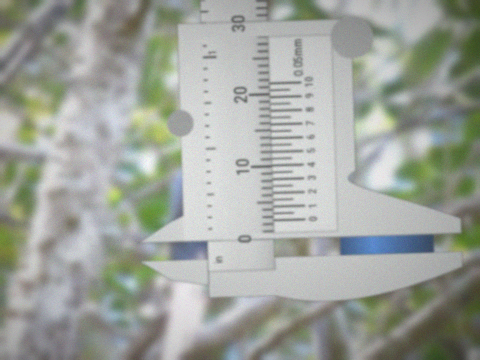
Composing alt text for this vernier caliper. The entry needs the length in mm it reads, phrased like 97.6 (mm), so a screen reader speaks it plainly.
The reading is 2.5 (mm)
